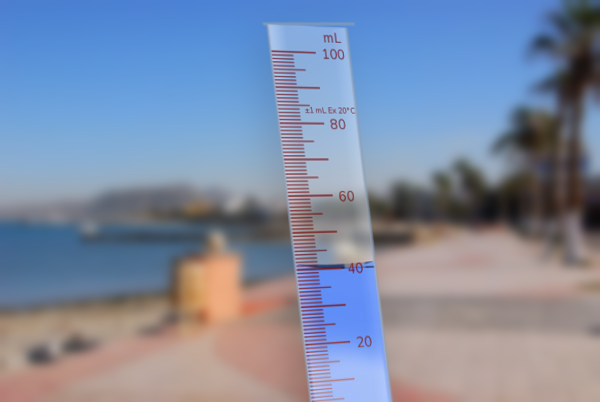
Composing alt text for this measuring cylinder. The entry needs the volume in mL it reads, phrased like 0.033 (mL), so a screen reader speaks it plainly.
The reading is 40 (mL)
